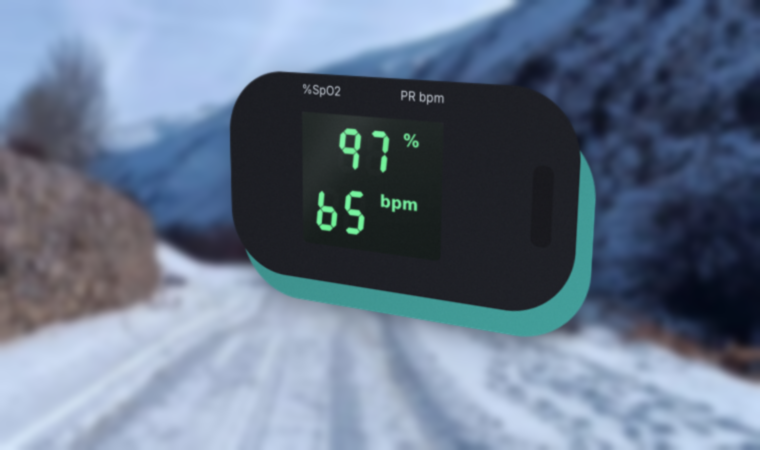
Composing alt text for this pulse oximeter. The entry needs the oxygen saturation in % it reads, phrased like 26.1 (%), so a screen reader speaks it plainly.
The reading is 97 (%)
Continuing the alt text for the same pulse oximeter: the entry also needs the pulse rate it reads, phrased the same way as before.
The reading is 65 (bpm)
